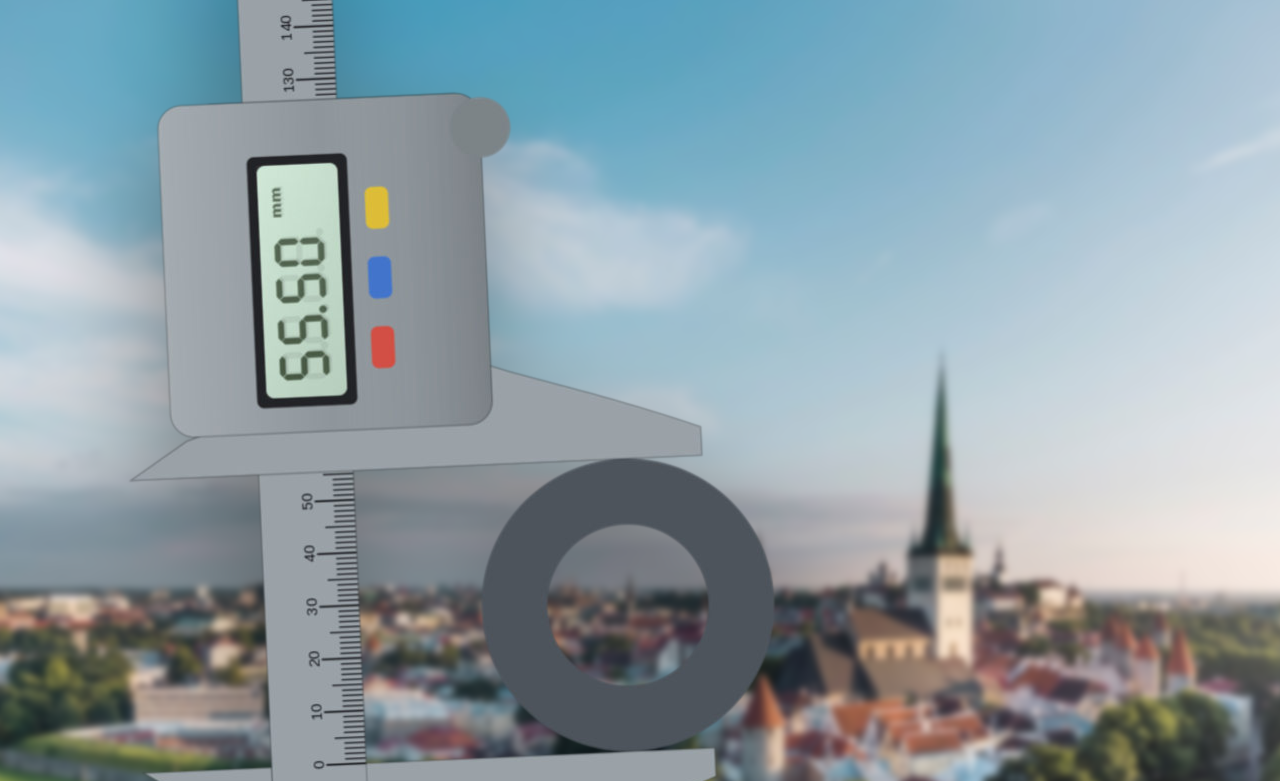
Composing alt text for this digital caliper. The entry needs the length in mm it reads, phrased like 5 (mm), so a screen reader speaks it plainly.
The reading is 55.50 (mm)
